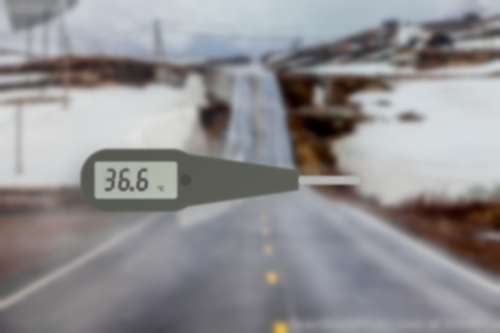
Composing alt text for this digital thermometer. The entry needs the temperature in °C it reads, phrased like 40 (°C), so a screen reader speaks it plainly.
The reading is 36.6 (°C)
